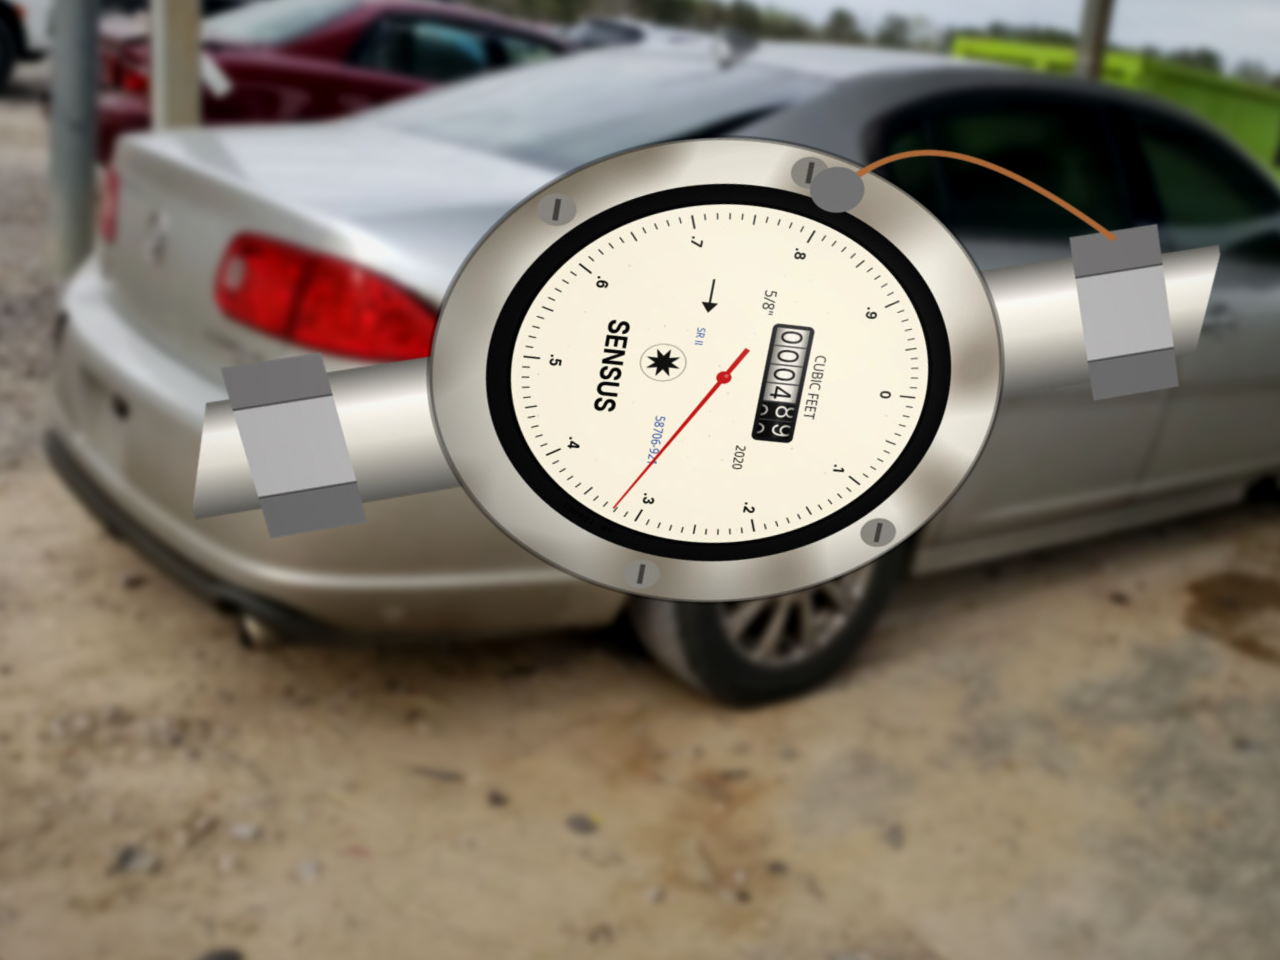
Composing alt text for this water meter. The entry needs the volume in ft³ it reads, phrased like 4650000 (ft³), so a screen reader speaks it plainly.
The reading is 489.32 (ft³)
